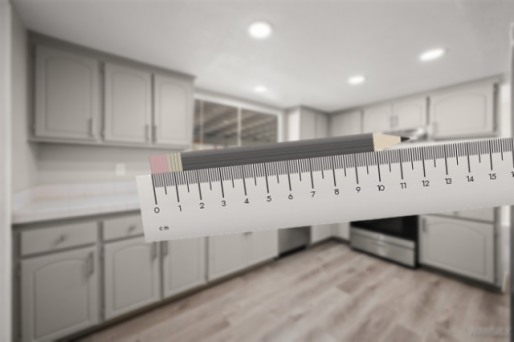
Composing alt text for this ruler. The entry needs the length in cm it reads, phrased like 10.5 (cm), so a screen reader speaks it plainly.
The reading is 11.5 (cm)
